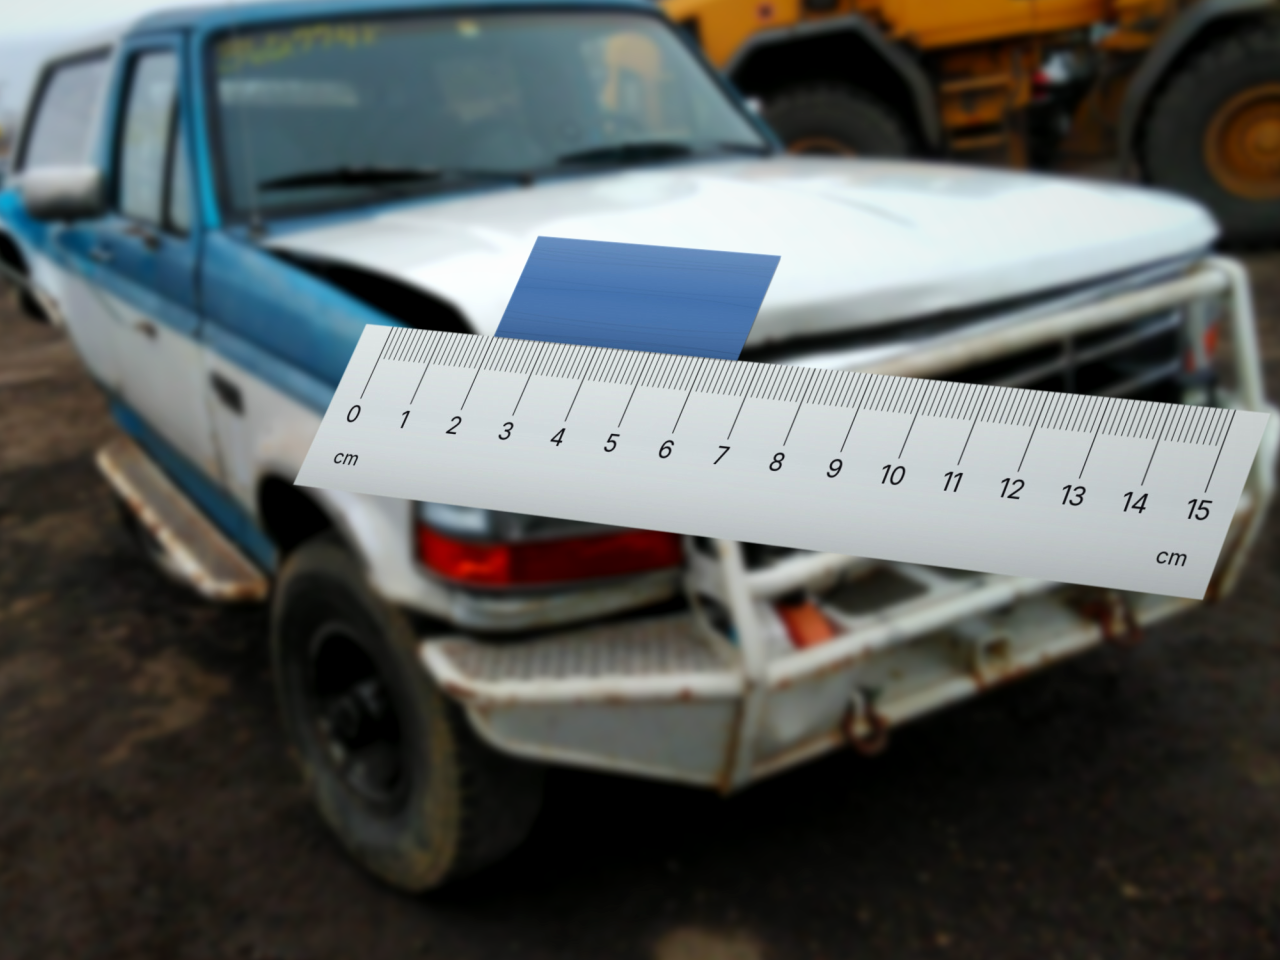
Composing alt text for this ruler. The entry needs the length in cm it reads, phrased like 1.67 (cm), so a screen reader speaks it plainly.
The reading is 4.6 (cm)
